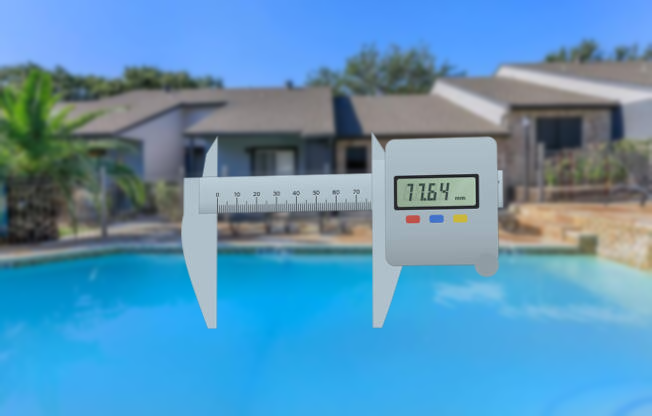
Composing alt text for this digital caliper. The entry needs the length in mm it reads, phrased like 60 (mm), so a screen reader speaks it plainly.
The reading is 77.64 (mm)
